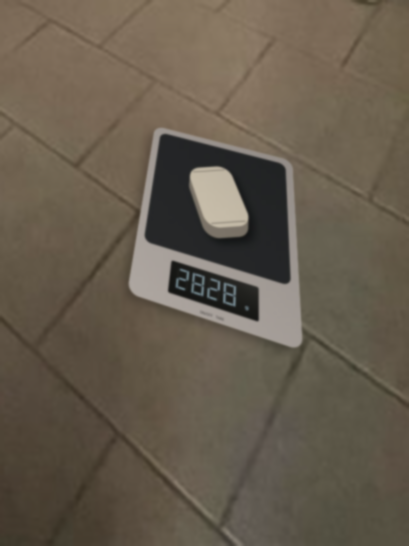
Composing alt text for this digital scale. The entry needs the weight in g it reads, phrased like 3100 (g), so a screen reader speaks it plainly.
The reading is 2828 (g)
